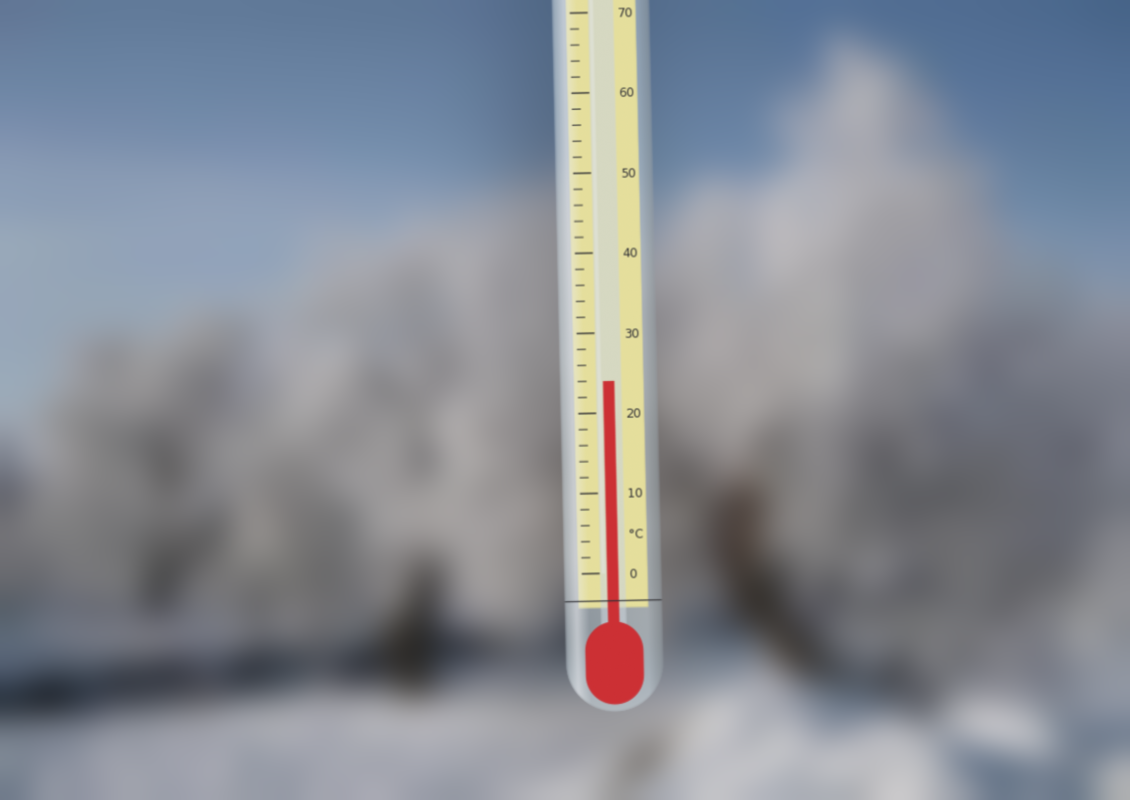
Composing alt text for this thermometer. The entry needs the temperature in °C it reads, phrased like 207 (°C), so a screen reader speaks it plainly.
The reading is 24 (°C)
